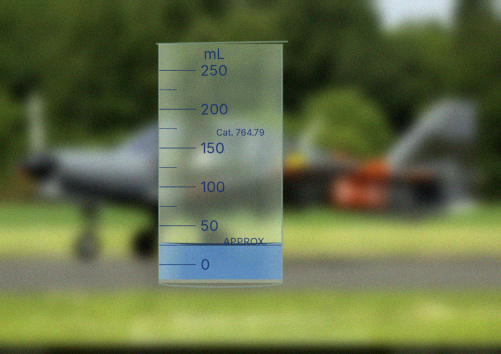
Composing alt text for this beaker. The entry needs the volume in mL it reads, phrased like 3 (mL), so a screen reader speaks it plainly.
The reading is 25 (mL)
